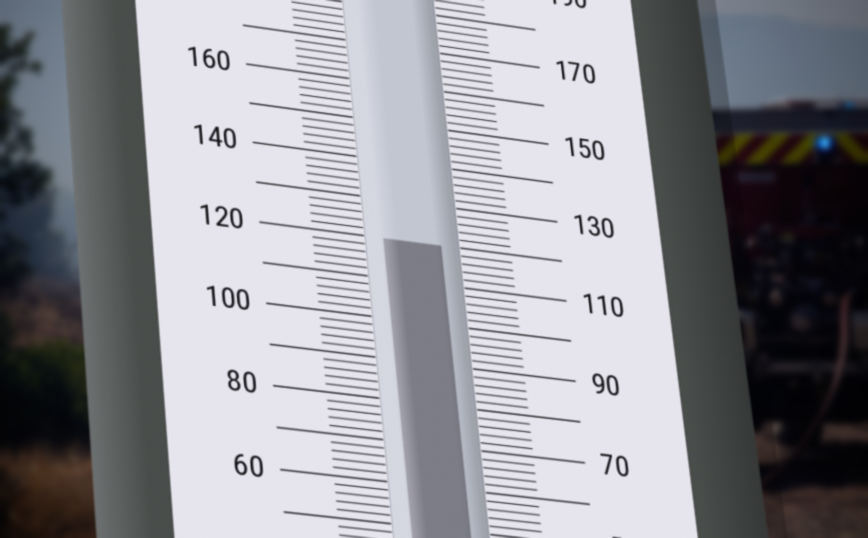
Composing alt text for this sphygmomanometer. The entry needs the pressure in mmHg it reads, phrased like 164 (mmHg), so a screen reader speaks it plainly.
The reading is 120 (mmHg)
